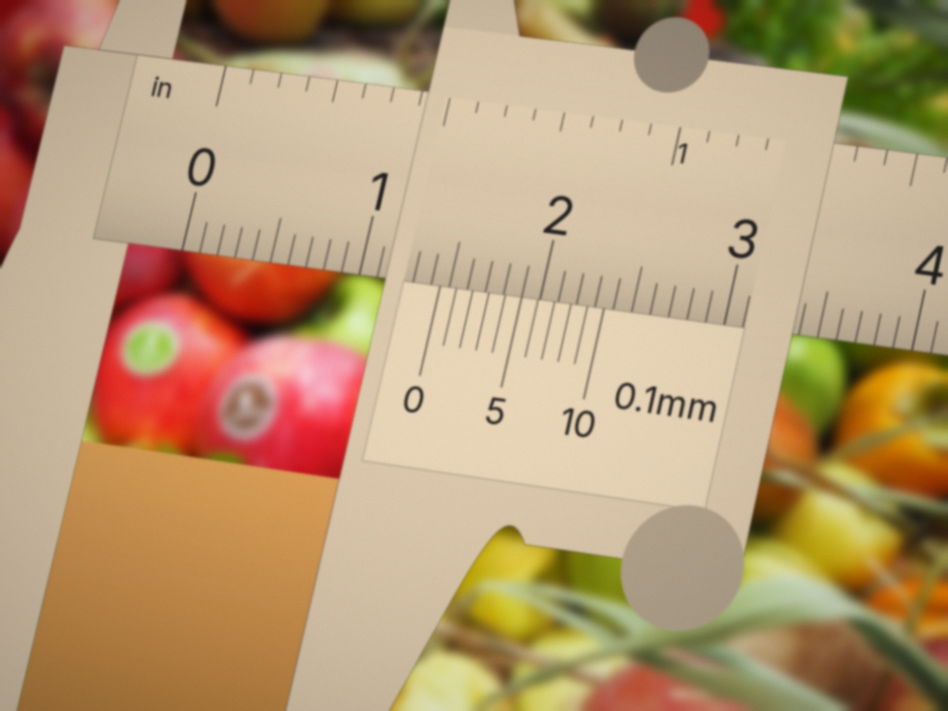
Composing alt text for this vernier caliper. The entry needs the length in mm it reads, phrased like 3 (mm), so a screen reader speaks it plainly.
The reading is 14.5 (mm)
